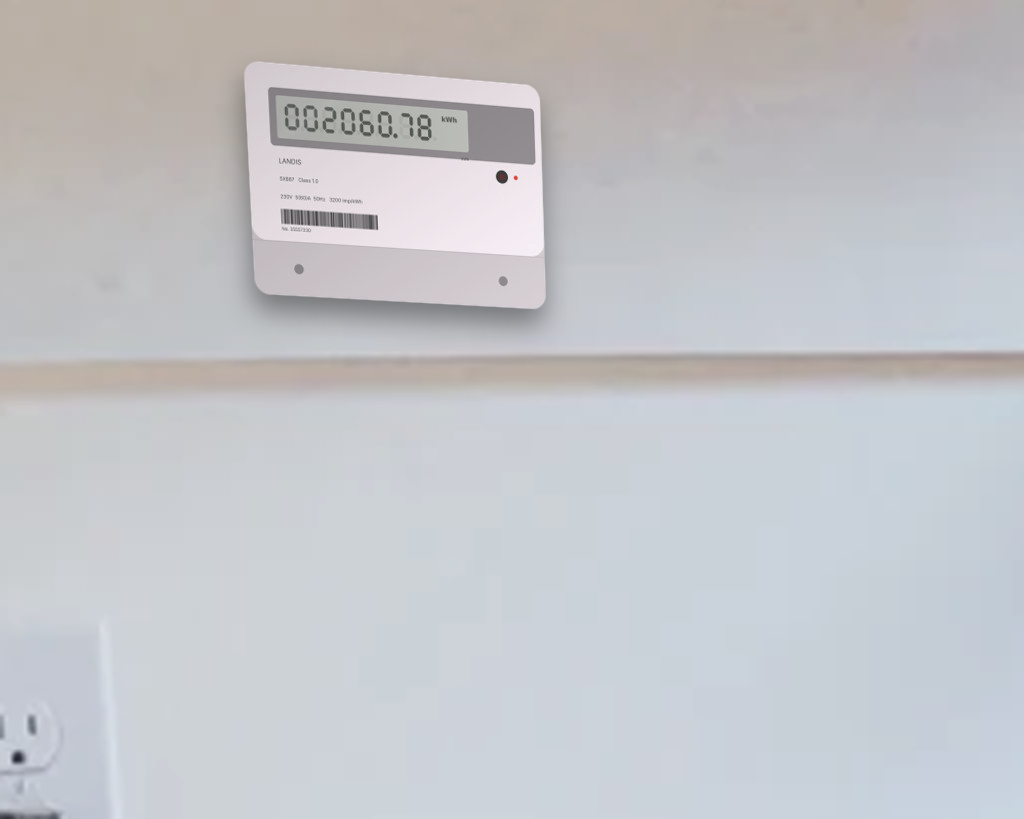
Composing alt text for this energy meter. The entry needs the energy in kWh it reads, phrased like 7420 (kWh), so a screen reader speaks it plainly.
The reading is 2060.78 (kWh)
